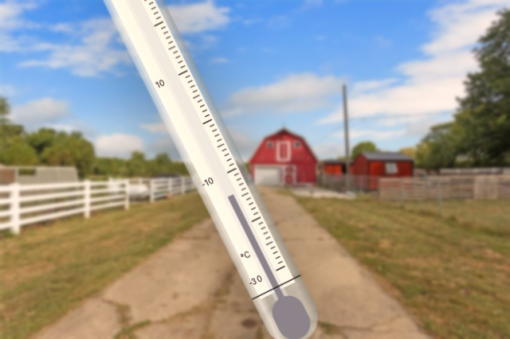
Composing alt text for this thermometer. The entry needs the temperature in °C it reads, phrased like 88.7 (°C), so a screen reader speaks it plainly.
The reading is -14 (°C)
